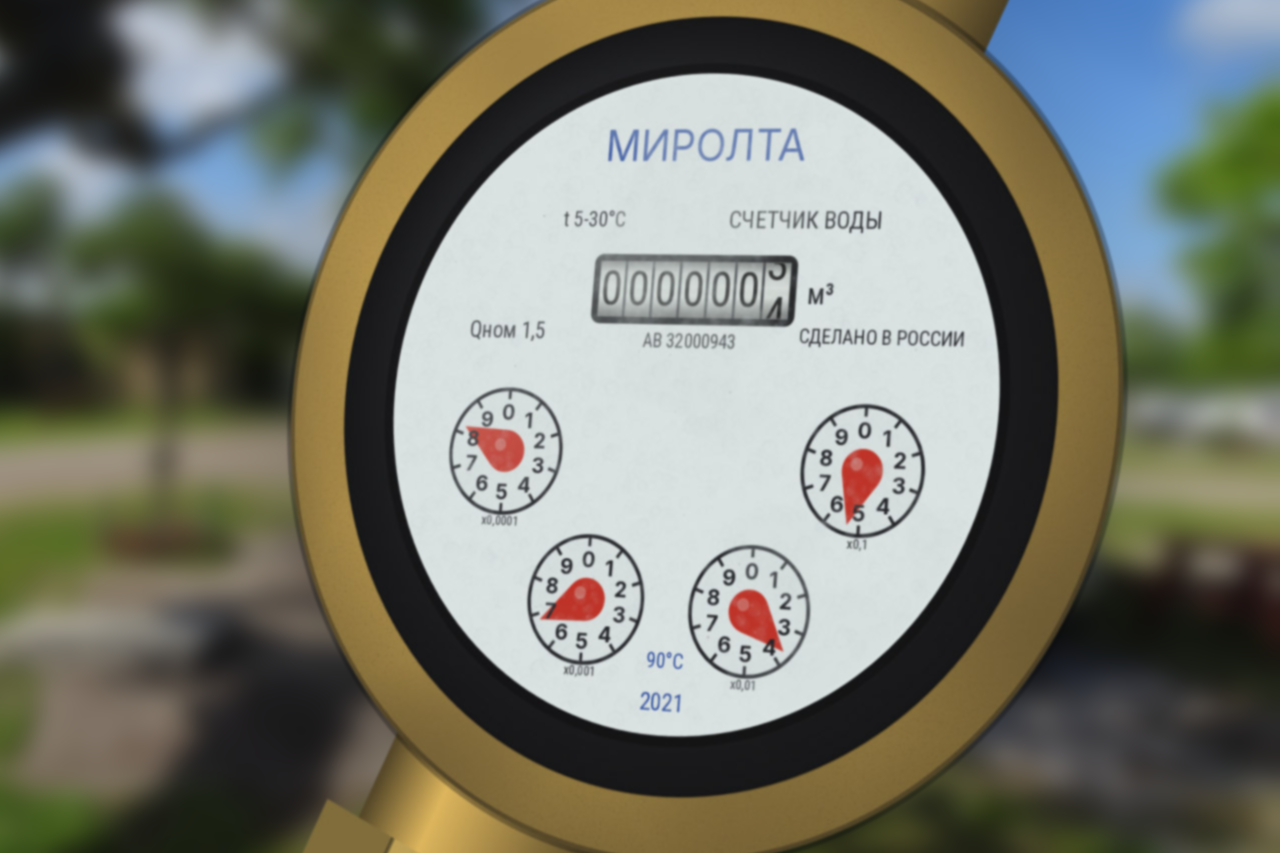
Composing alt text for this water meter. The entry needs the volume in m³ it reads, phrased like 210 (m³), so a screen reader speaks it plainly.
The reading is 3.5368 (m³)
